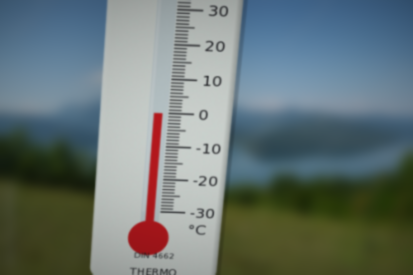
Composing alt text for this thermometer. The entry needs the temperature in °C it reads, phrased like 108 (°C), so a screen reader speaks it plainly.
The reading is 0 (°C)
